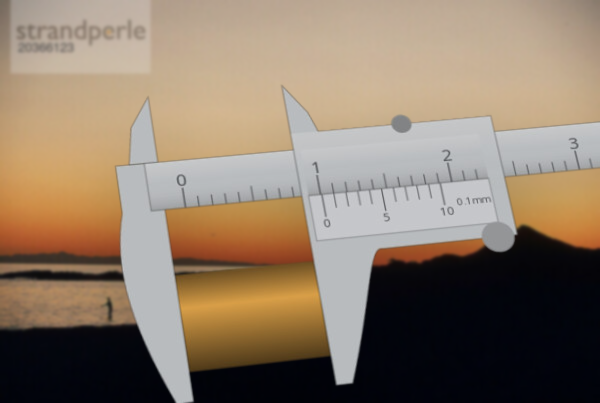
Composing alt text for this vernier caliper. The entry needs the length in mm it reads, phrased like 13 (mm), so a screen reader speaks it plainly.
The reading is 10.1 (mm)
